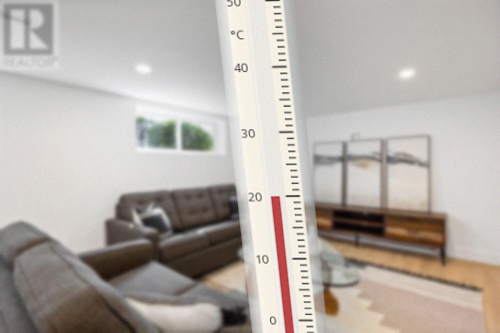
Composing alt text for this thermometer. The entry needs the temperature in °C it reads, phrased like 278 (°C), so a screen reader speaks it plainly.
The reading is 20 (°C)
